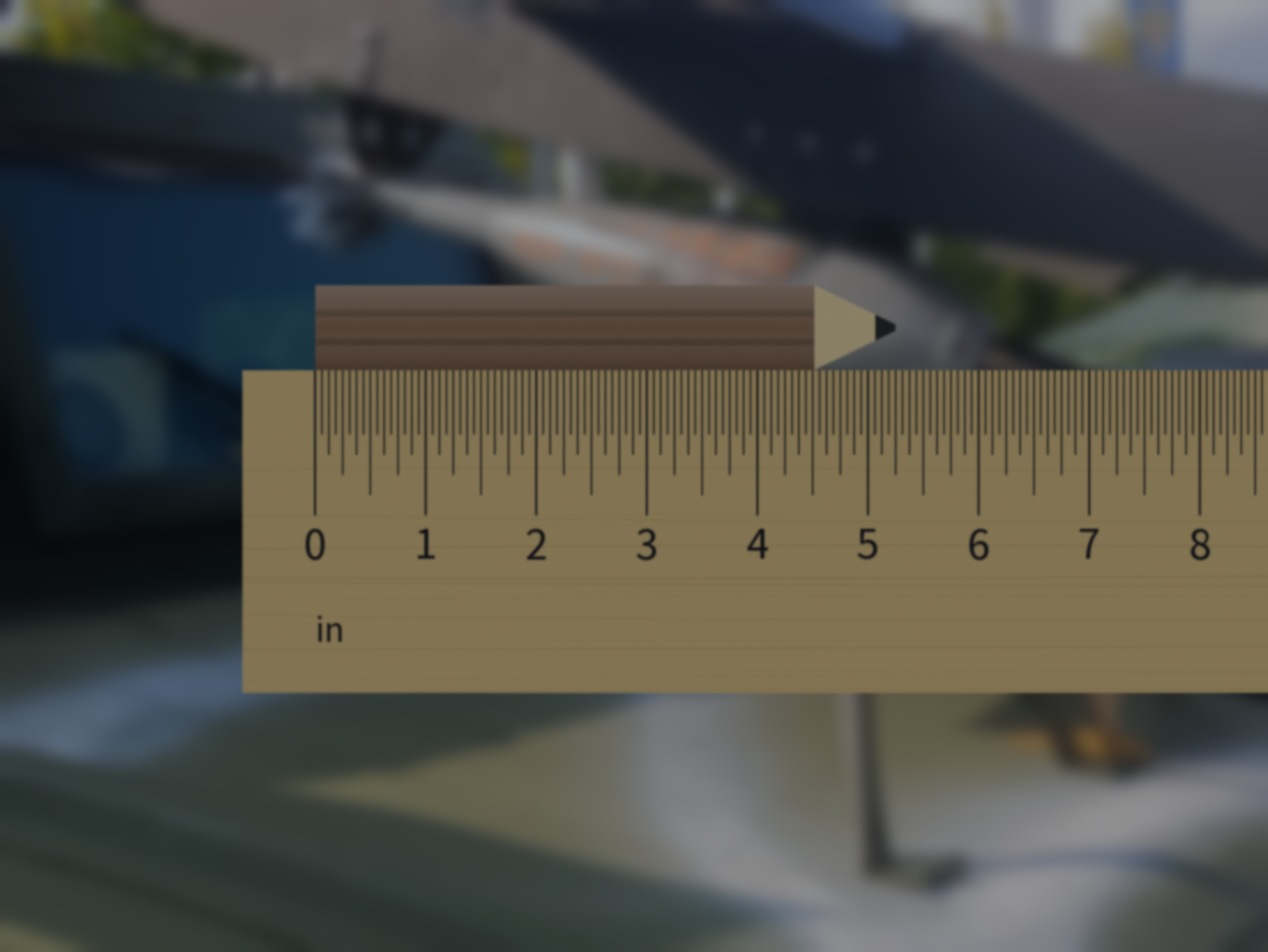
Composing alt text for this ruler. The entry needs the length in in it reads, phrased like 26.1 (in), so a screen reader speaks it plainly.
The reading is 5.25 (in)
